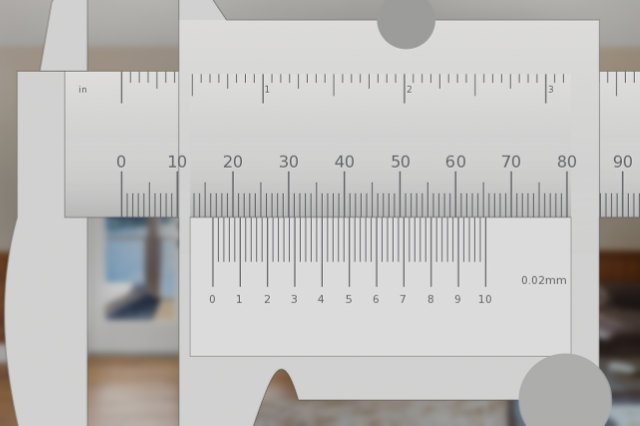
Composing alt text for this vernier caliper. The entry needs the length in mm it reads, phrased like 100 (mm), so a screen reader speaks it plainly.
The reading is 16.4 (mm)
